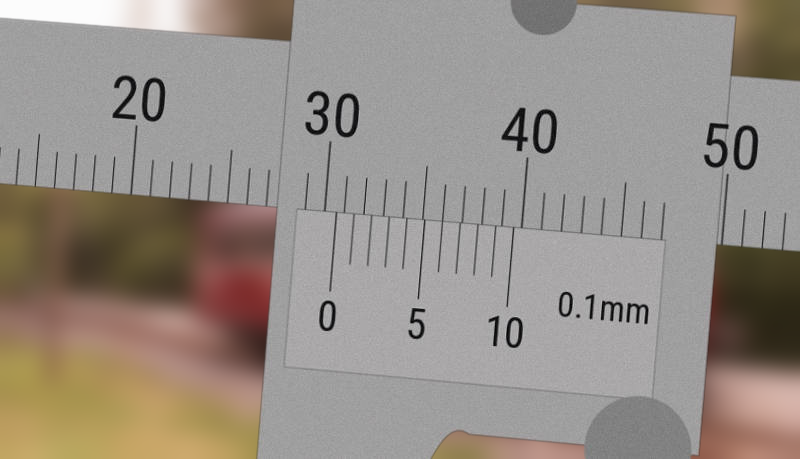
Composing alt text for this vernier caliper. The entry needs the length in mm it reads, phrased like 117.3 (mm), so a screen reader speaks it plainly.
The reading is 30.6 (mm)
